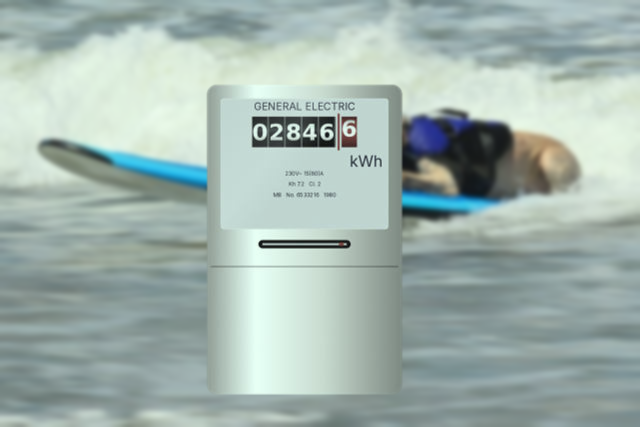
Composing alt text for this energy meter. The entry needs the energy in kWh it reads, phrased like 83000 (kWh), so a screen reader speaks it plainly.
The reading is 2846.6 (kWh)
